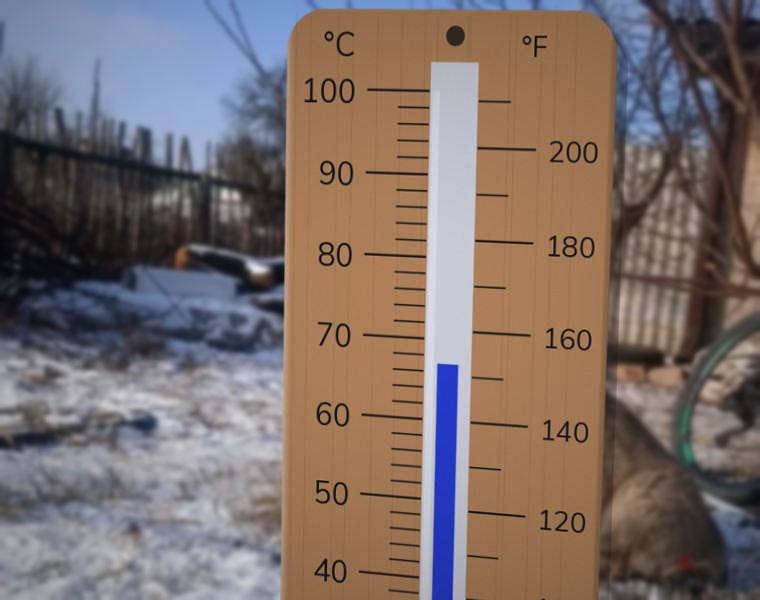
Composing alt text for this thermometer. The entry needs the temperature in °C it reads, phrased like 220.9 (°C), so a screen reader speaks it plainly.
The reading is 67 (°C)
